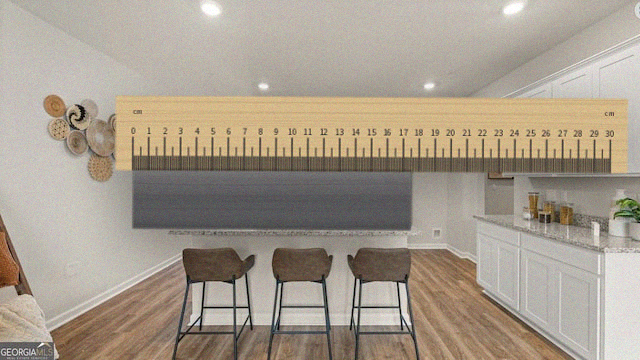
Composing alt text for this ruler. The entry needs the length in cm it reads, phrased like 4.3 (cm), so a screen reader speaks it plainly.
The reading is 17.5 (cm)
